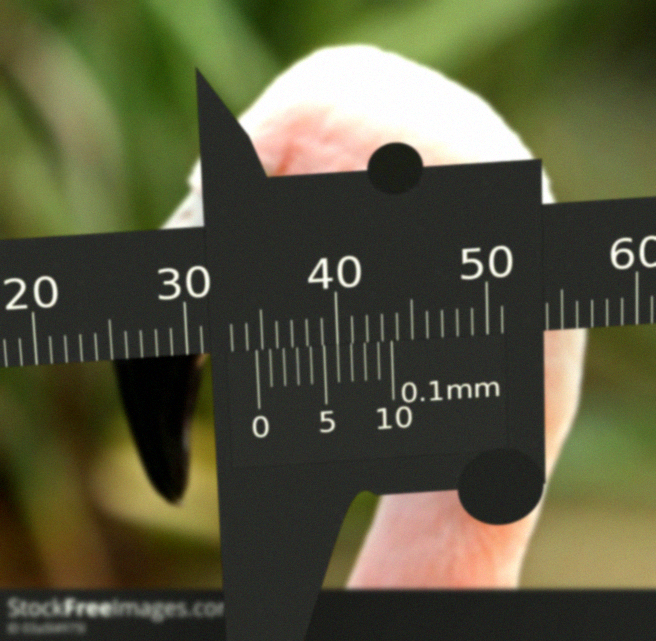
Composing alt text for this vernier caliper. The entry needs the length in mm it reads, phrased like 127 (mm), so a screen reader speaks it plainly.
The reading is 34.6 (mm)
